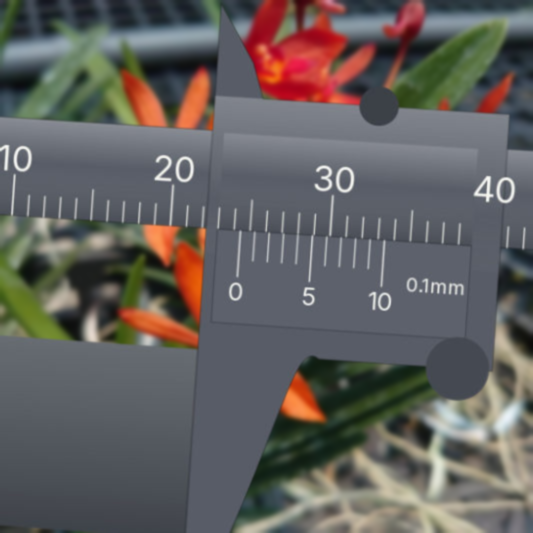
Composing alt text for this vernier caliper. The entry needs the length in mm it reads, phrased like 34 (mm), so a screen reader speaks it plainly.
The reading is 24.4 (mm)
